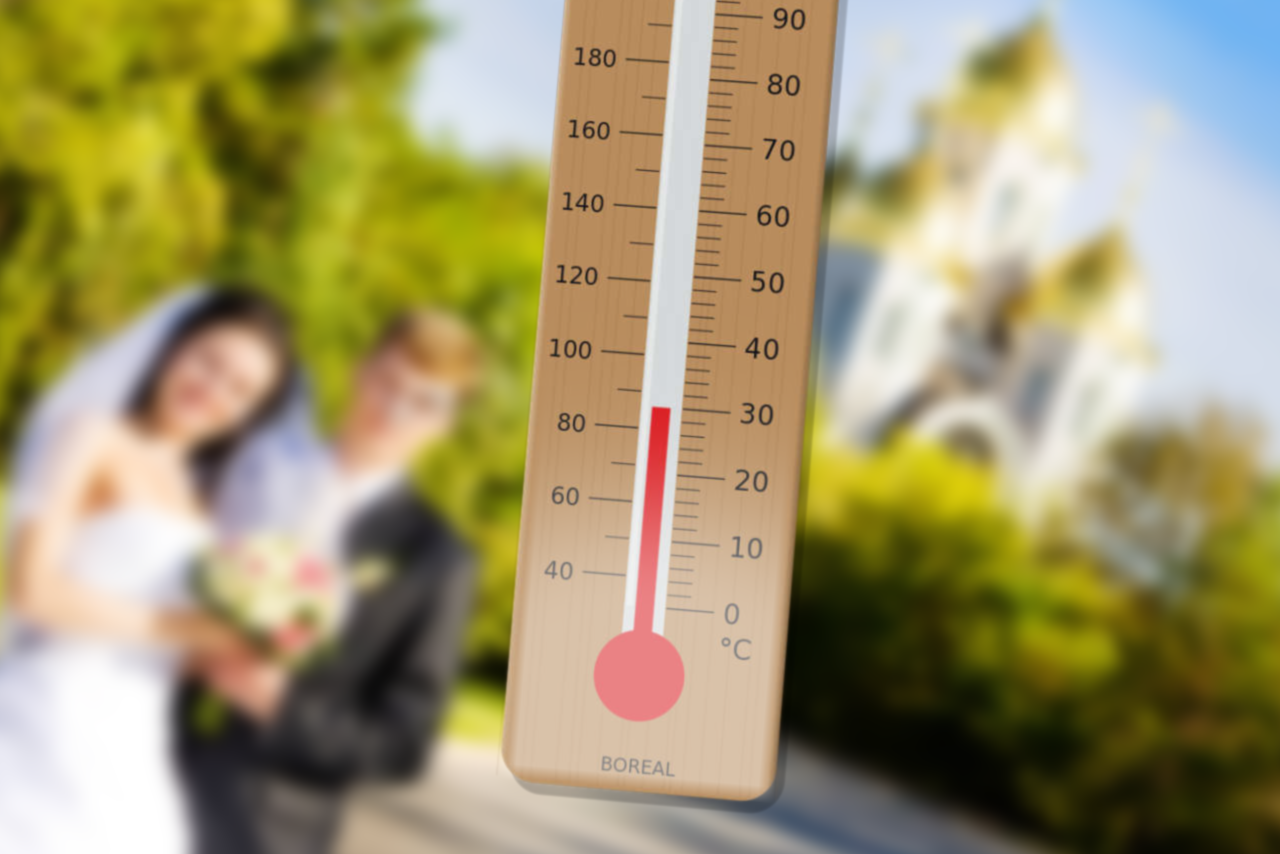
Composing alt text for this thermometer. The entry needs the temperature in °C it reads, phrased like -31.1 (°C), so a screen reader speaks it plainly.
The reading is 30 (°C)
